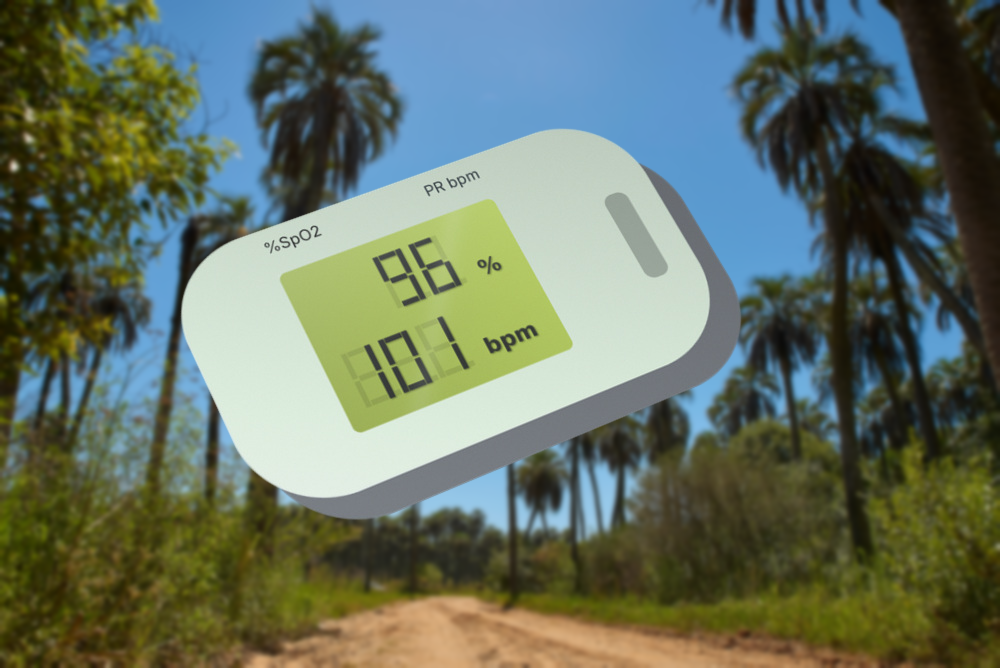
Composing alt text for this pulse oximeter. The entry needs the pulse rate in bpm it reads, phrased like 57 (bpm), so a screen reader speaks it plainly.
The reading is 101 (bpm)
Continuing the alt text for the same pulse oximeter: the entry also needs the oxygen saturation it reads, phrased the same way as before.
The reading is 96 (%)
